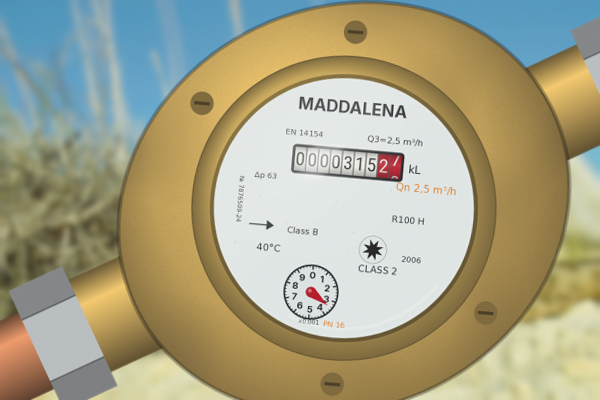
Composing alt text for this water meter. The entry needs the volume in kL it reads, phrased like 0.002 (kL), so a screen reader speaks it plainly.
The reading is 315.273 (kL)
